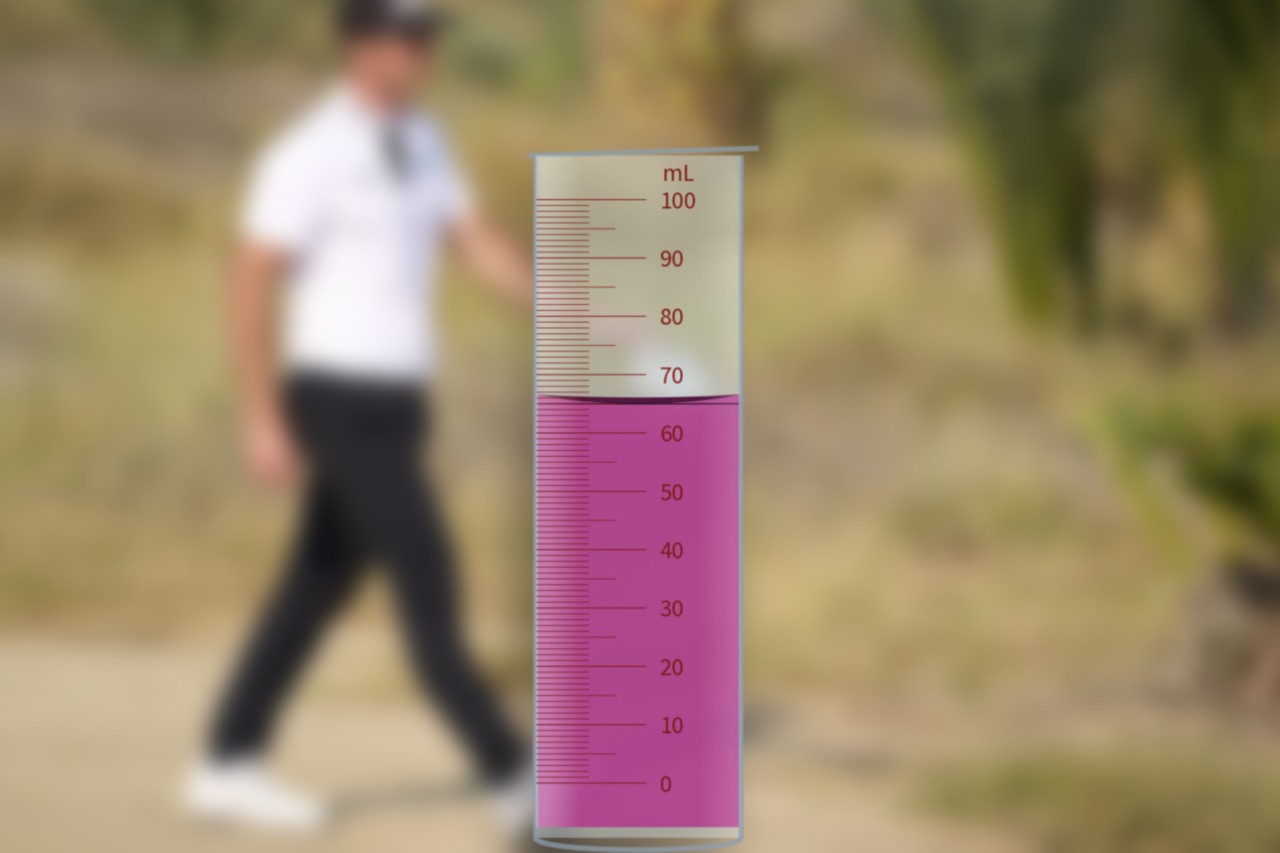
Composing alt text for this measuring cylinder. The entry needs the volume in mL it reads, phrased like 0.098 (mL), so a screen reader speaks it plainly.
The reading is 65 (mL)
